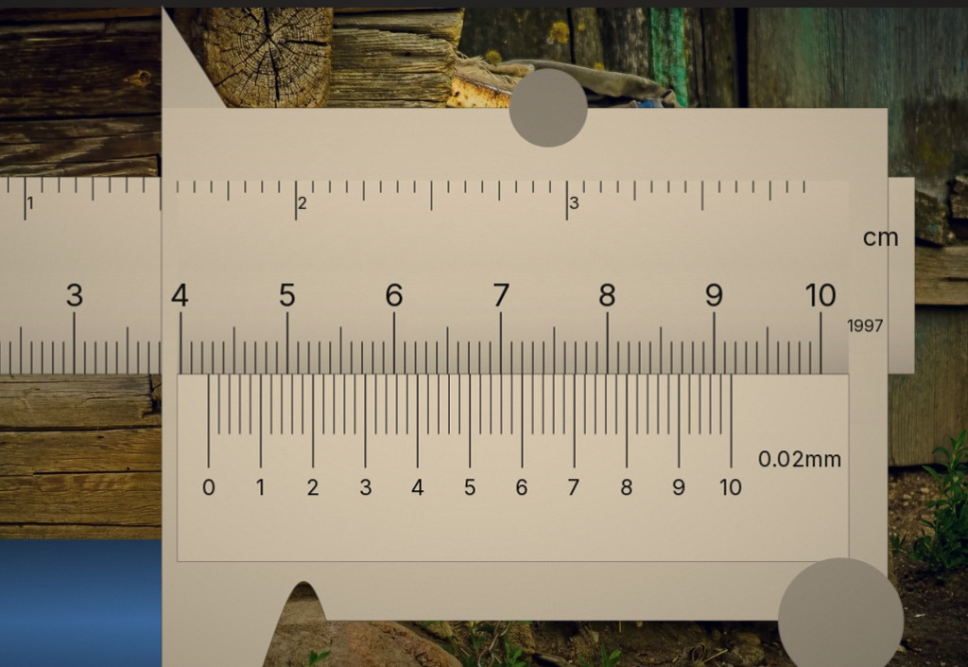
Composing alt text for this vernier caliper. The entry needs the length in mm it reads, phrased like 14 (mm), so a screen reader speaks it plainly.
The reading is 42.6 (mm)
